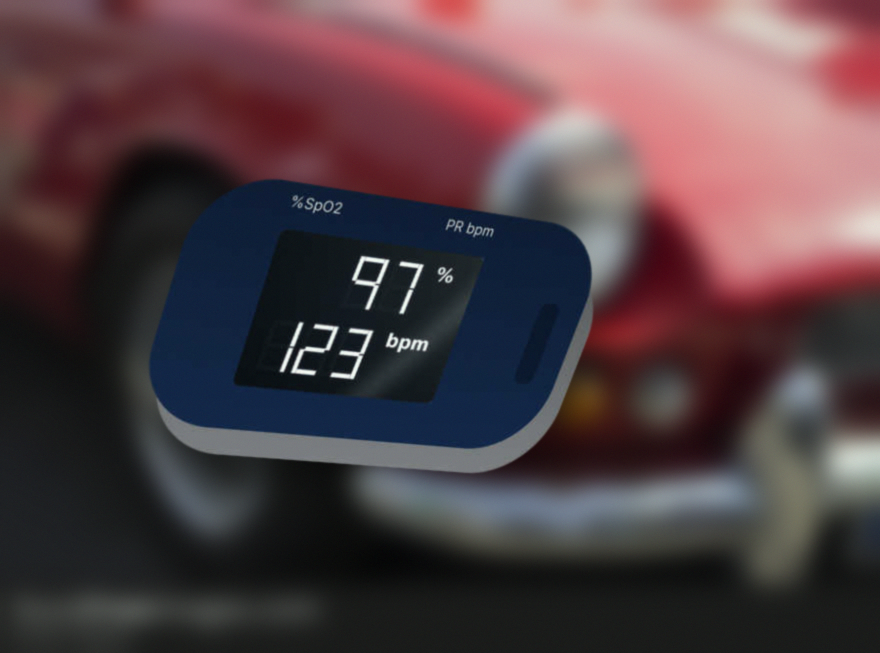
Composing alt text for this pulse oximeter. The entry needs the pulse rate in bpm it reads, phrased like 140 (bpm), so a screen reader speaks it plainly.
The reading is 123 (bpm)
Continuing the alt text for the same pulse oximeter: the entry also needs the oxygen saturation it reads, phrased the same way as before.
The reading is 97 (%)
